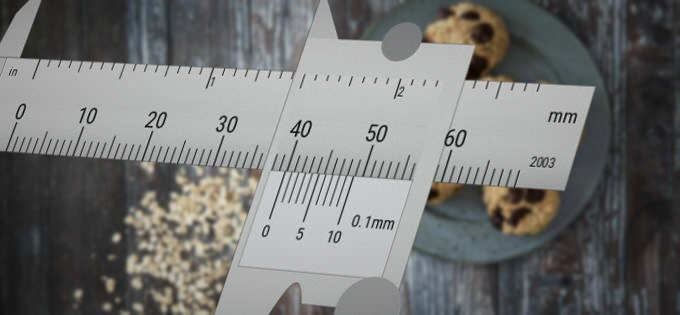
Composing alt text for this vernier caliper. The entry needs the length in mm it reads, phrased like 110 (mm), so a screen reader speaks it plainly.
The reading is 39.8 (mm)
